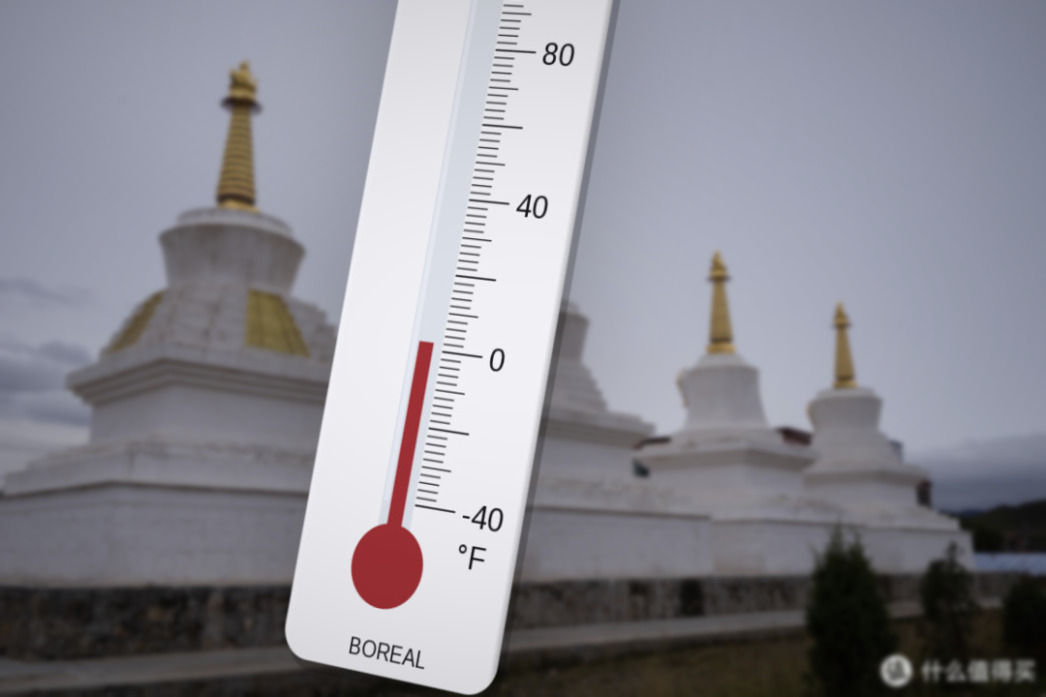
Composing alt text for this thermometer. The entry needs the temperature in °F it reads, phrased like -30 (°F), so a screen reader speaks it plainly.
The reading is 2 (°F)
